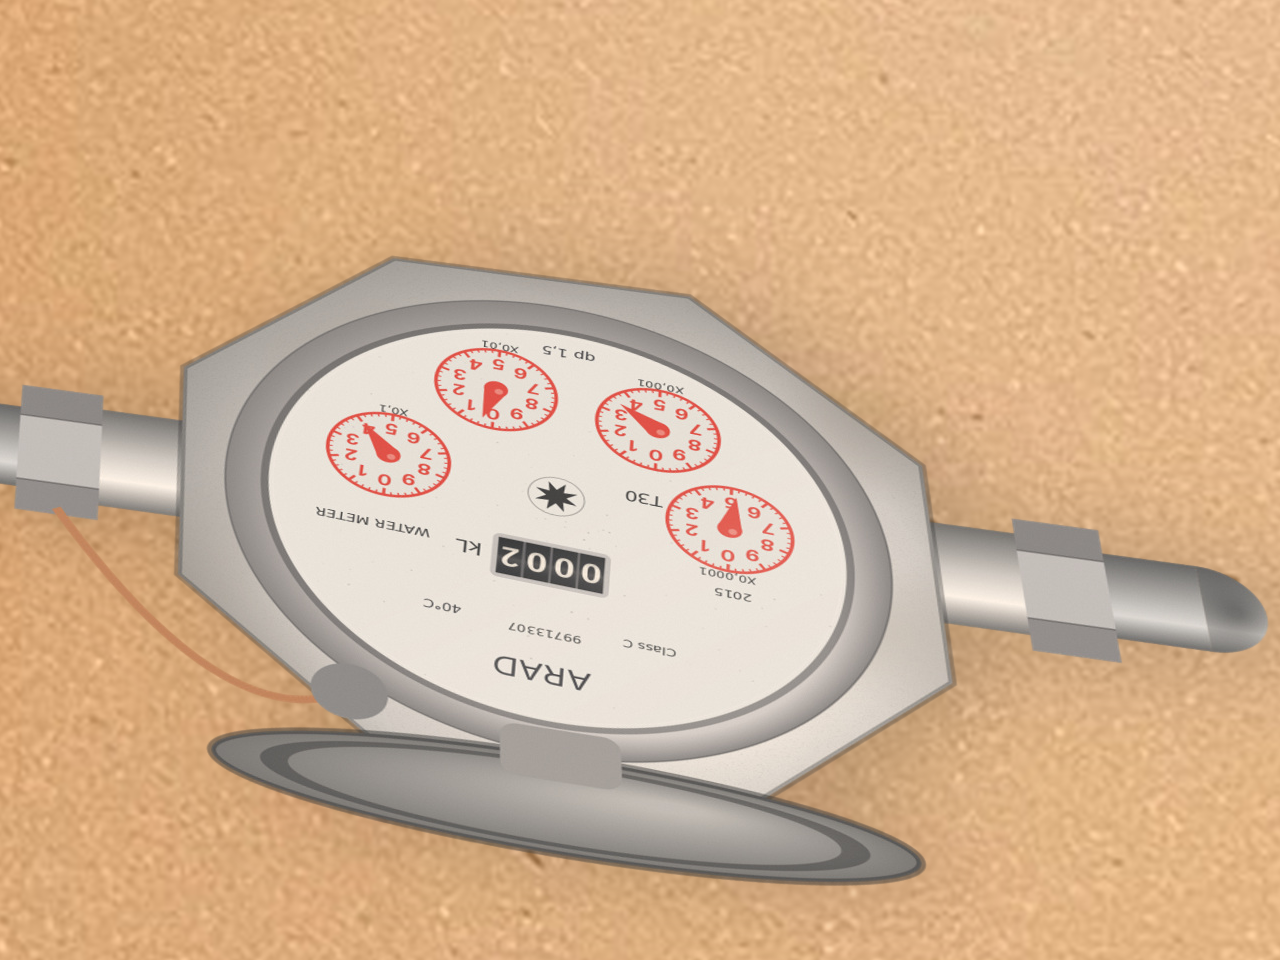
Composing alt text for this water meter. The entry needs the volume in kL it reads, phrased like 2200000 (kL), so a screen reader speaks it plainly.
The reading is 2.4035 (kL)
